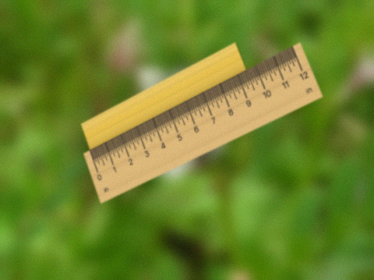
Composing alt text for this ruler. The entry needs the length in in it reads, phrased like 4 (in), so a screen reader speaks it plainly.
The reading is 9.5 (in)
